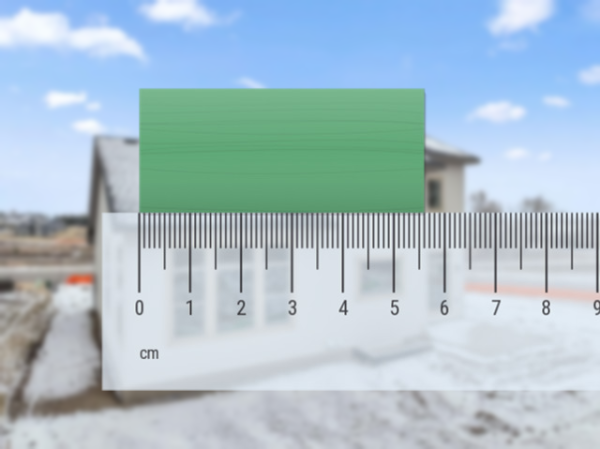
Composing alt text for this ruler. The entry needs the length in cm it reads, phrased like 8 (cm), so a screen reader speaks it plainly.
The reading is 5.6 (cm)
